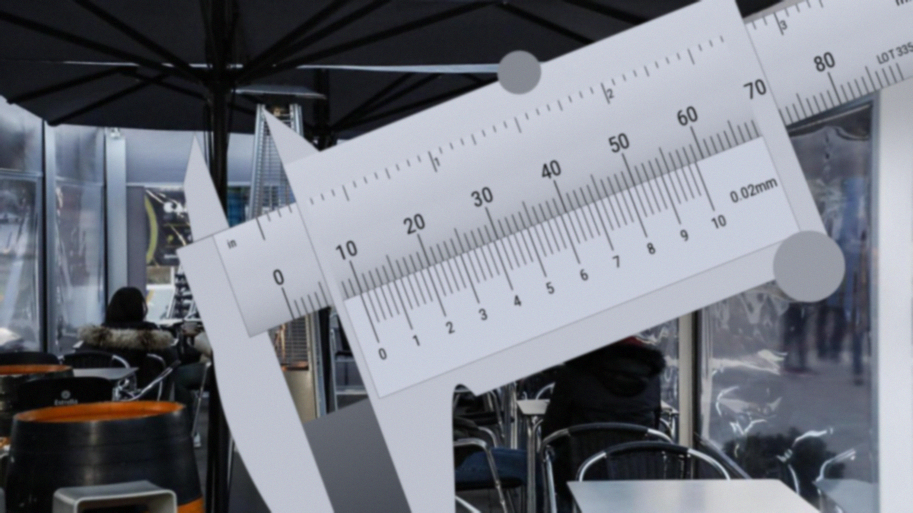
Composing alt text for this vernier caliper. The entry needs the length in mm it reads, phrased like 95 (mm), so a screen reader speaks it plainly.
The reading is 9.8 (mm)
